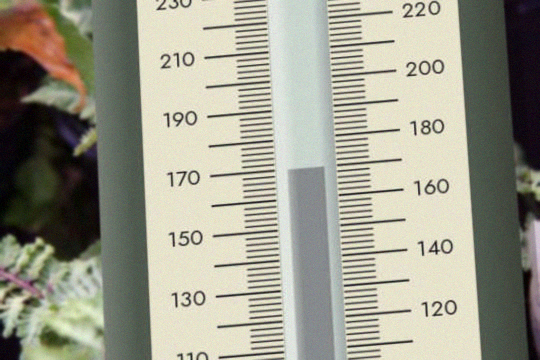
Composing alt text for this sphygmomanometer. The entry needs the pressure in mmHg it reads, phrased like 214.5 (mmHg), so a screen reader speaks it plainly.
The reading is 170 (mmHg)
